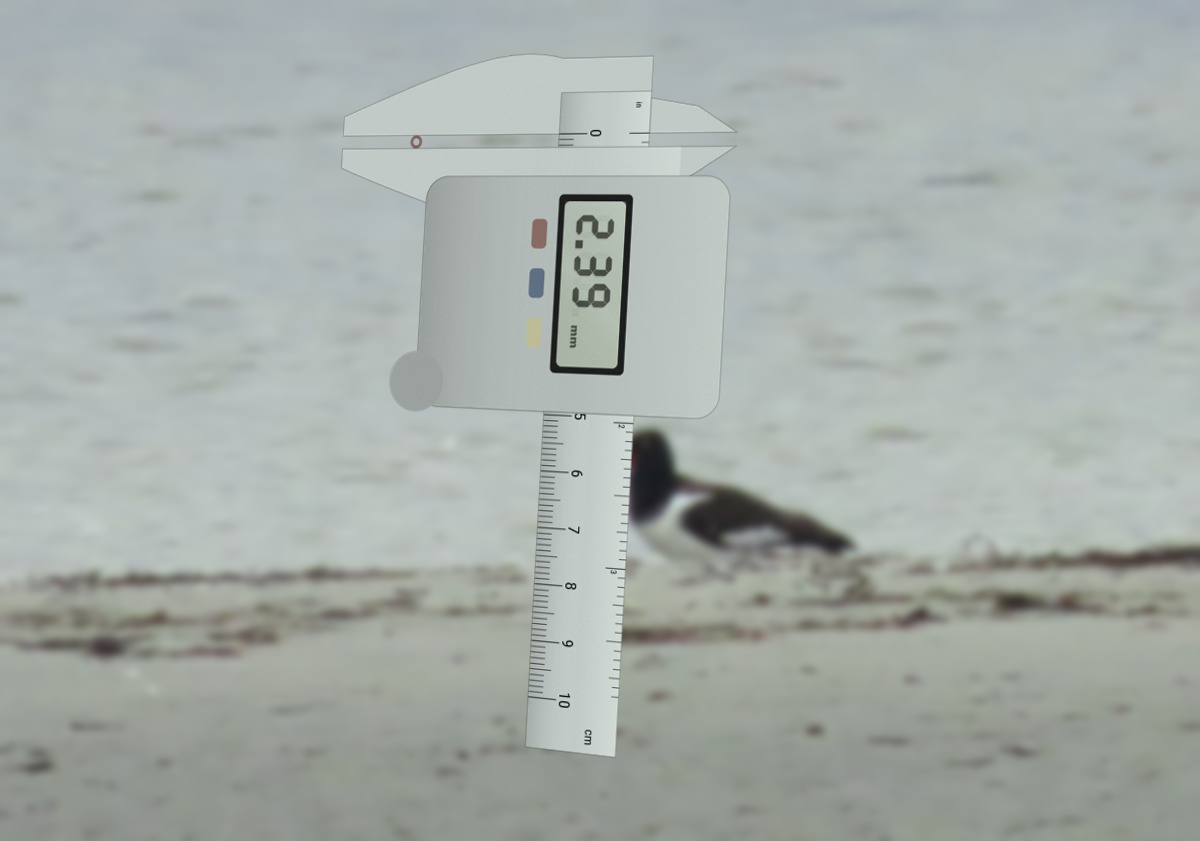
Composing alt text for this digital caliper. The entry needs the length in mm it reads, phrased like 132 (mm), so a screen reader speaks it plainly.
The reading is 2.39 (mm)
